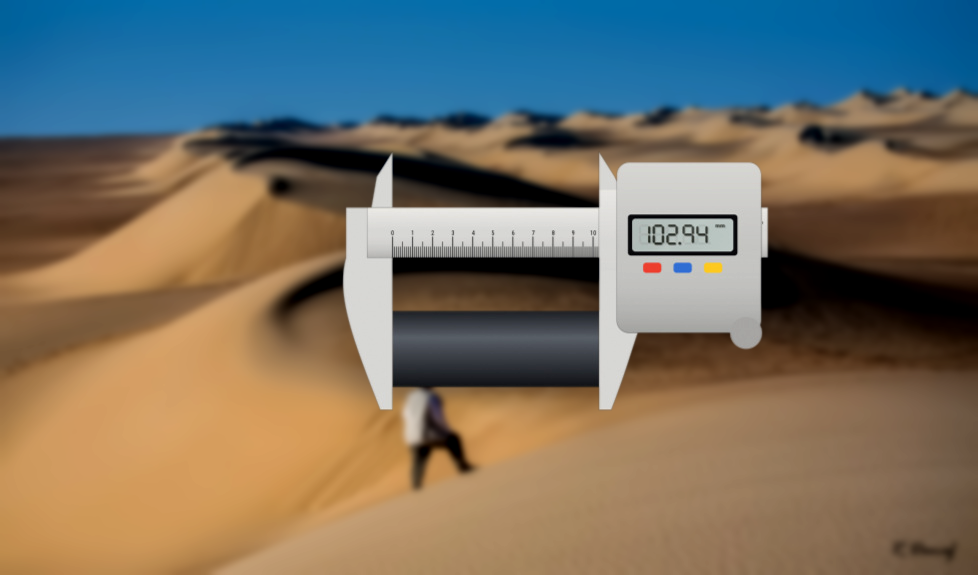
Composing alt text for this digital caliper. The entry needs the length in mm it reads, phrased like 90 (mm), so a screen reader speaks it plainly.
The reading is 102.94 (mm)
